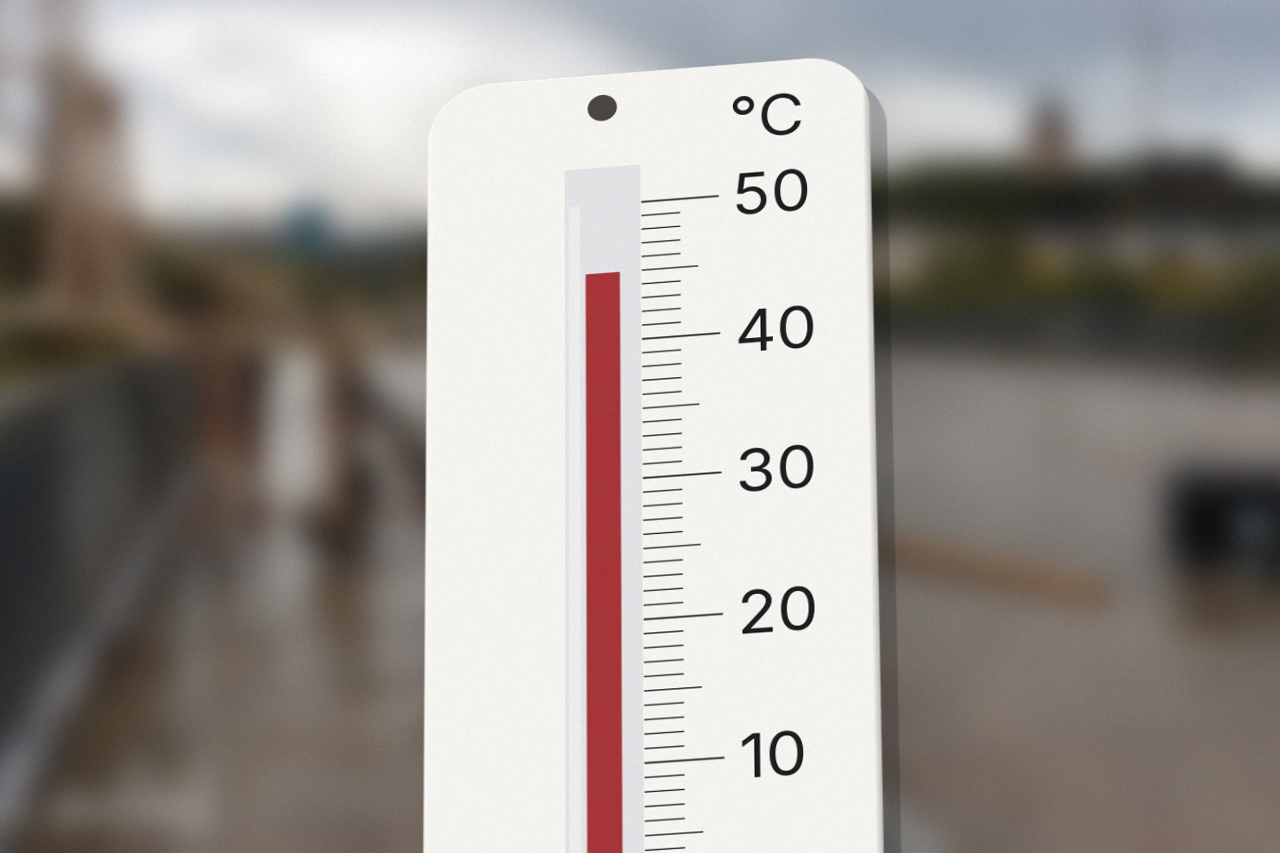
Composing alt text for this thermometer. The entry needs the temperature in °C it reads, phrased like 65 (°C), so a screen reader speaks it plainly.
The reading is 45 (°C)
